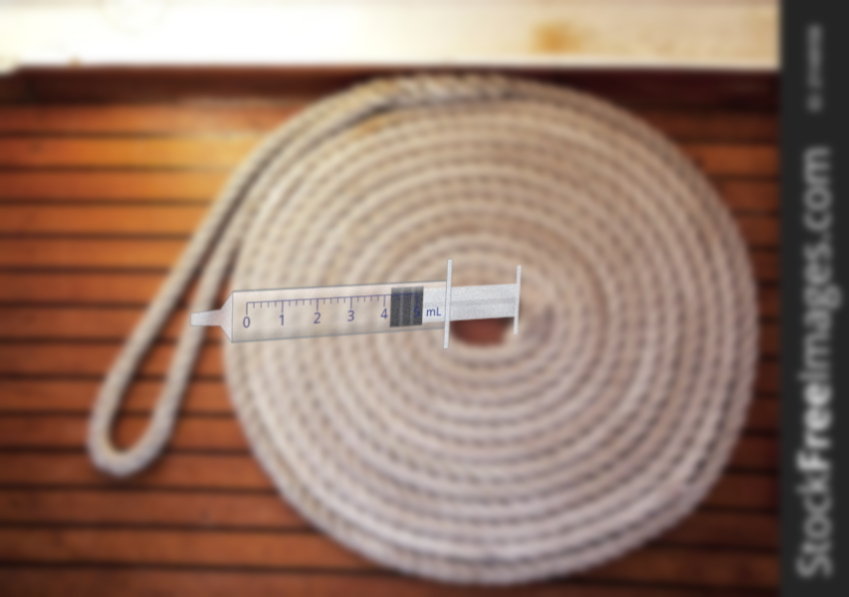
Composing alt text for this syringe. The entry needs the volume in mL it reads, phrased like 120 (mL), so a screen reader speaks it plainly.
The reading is 4.2 (mL)
